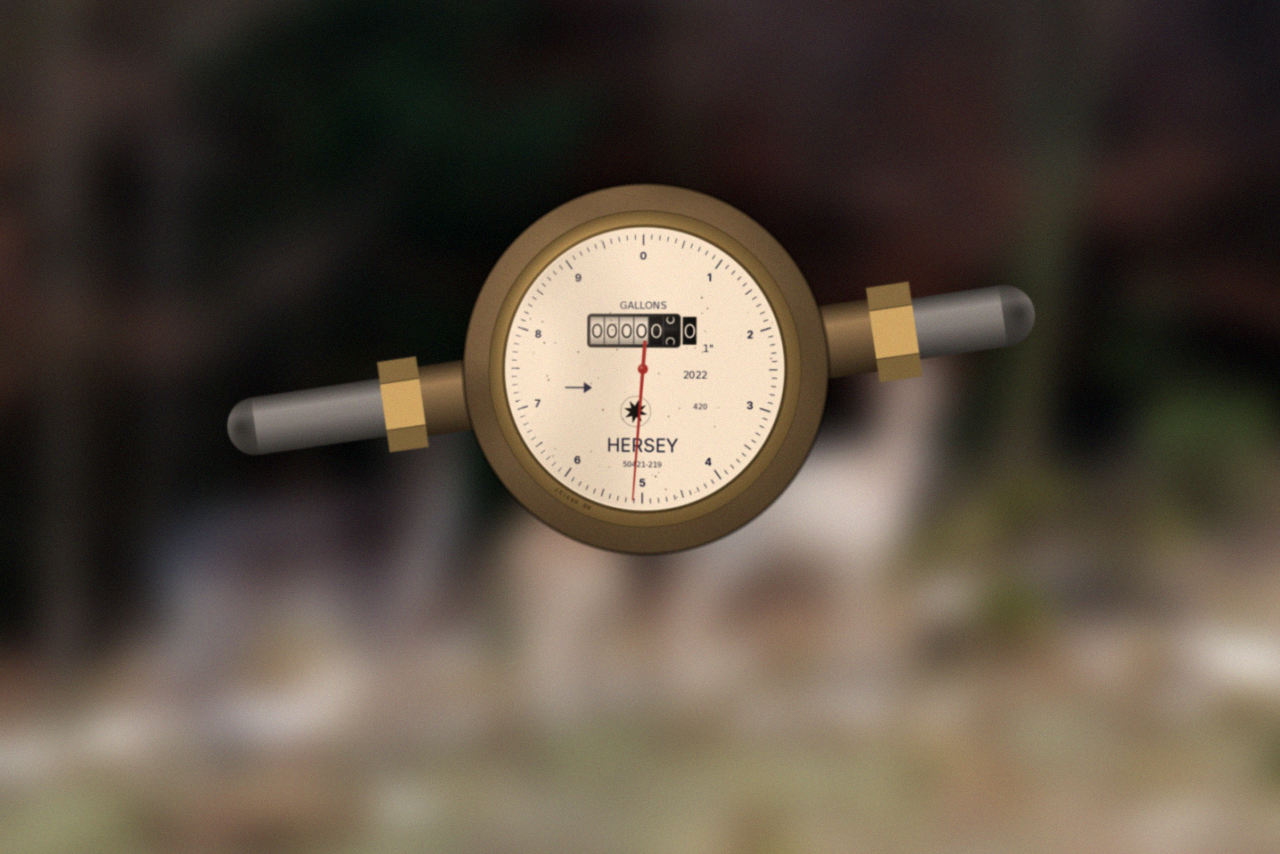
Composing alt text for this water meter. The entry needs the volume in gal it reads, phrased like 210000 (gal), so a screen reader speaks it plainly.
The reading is 85.1 (gal)
